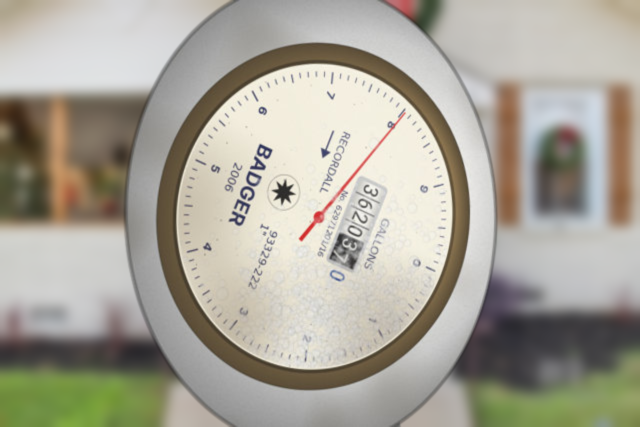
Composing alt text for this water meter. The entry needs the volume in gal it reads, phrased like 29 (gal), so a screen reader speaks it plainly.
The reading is 3620368.0 (gal)
